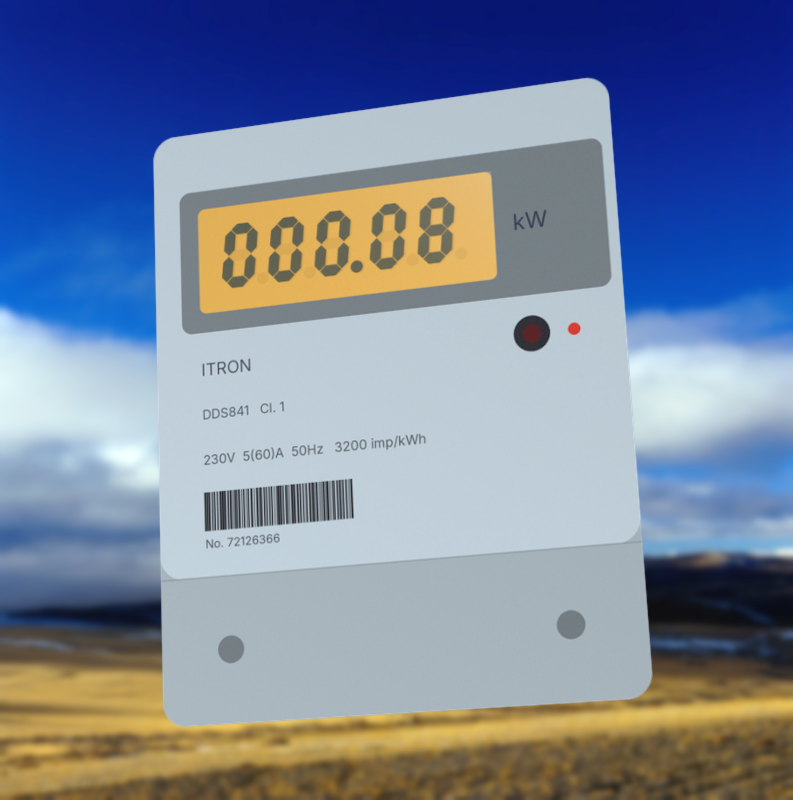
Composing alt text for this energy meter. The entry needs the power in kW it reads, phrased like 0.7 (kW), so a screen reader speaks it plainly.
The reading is 0.08 (kW)
